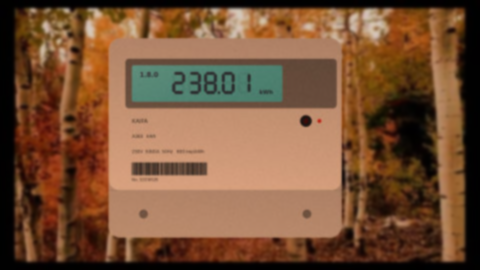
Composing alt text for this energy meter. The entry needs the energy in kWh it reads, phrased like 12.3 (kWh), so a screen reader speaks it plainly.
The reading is 238.01 (kWh)
